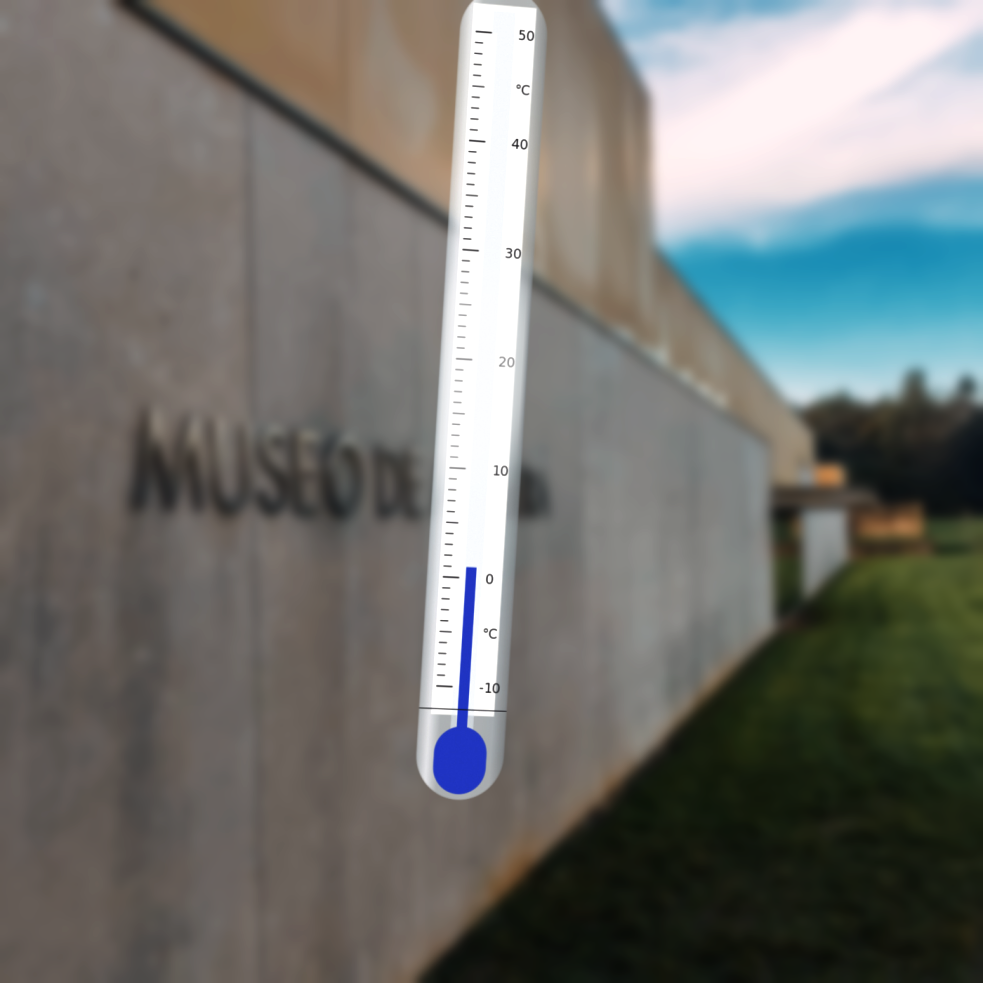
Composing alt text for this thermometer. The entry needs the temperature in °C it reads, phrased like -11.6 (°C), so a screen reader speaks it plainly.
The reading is 1 (°C)
